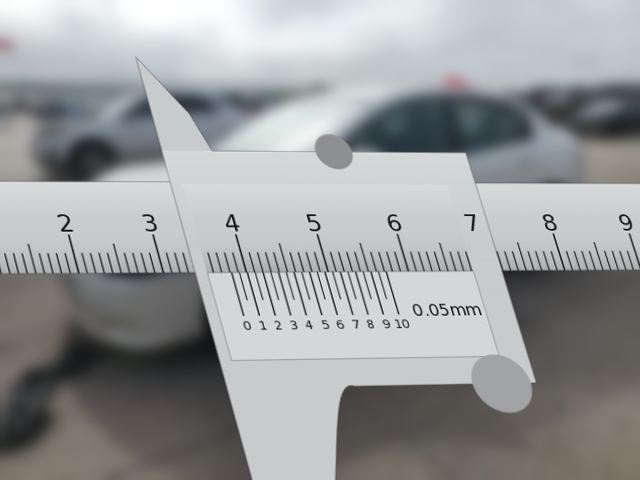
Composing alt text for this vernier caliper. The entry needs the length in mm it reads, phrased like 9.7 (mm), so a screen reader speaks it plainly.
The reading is 38.2 (mm)
